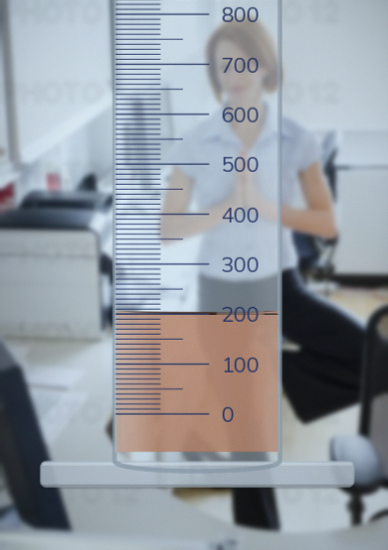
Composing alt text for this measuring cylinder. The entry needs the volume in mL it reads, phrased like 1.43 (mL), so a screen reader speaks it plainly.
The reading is 200 (mL)
